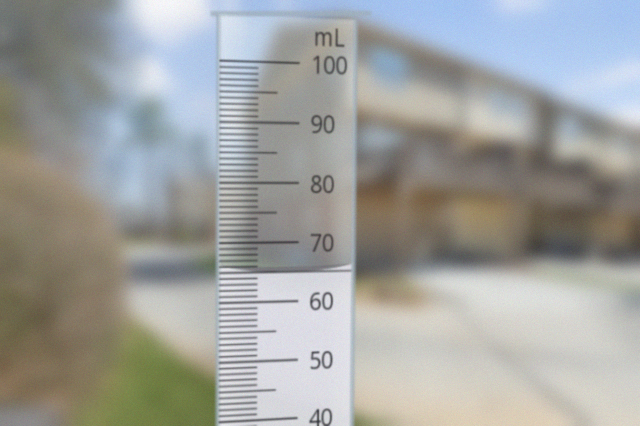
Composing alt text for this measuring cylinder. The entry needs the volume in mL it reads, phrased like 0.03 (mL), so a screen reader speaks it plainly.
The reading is 65 (mL)
